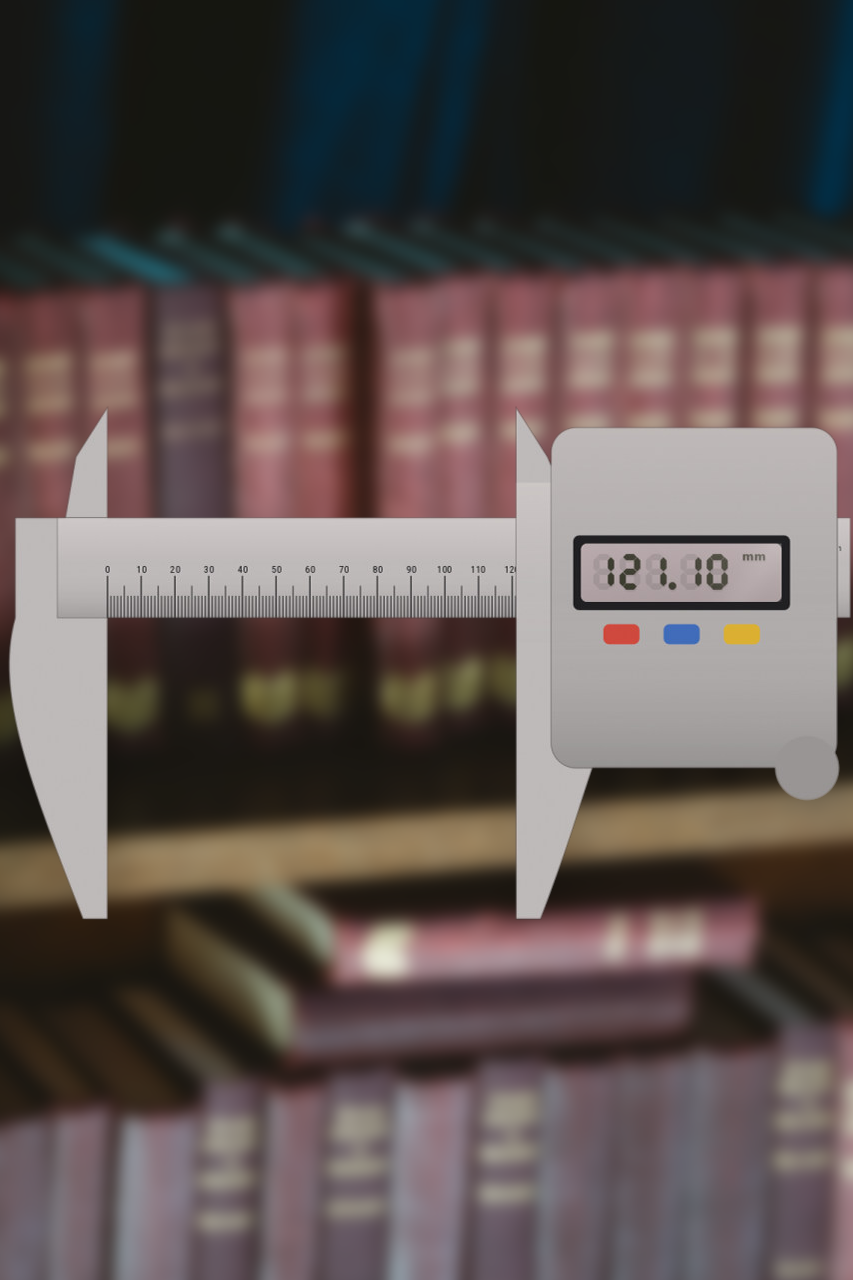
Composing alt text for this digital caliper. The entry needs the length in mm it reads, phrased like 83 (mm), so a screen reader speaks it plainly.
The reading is 121.10 (mm)
